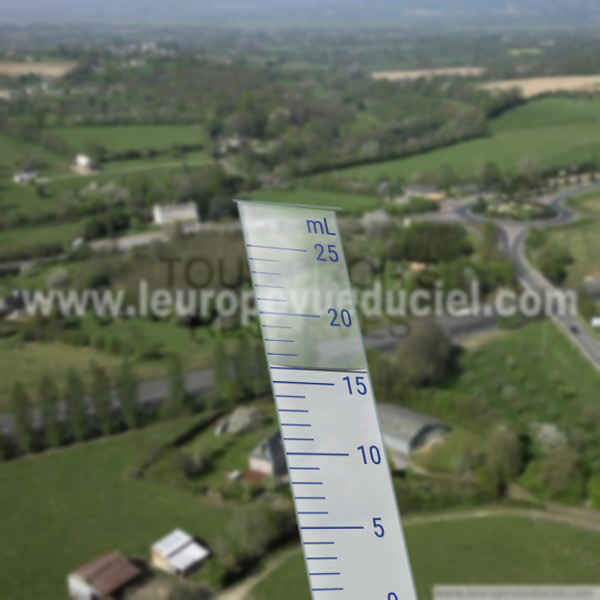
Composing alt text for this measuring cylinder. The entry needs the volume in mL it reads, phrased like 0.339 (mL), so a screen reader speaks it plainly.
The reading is 16 (mL)
